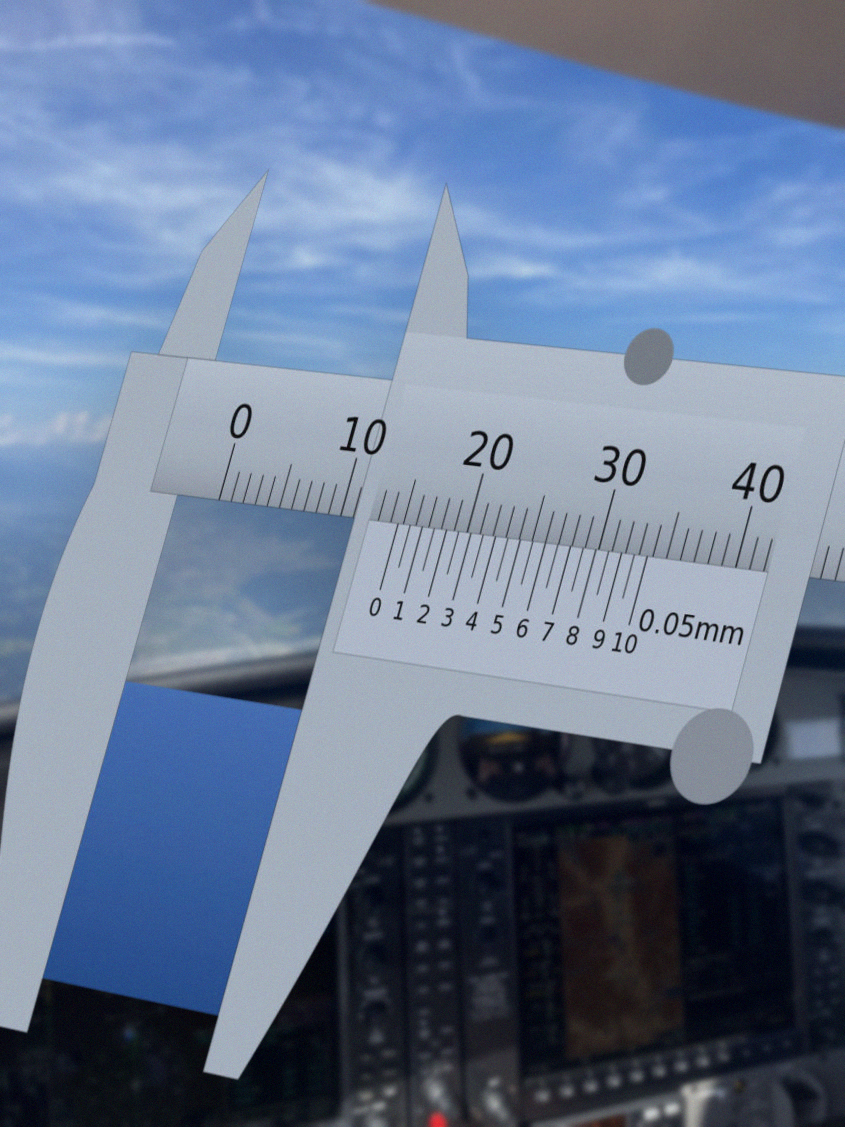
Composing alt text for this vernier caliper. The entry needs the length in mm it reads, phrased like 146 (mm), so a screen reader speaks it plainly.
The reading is 14.6 (mm)
